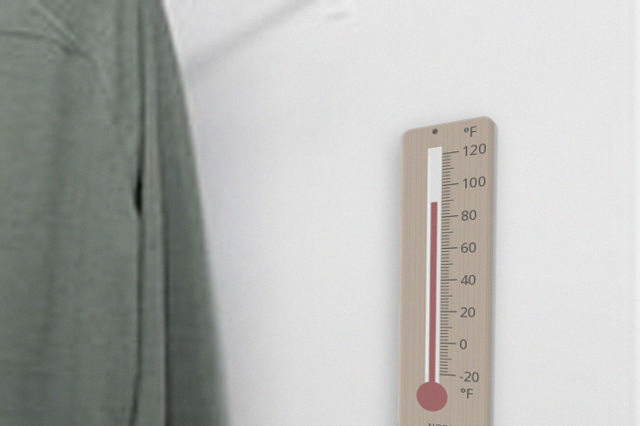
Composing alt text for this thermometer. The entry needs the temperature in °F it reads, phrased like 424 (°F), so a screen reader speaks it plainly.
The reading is 90 (°F)
